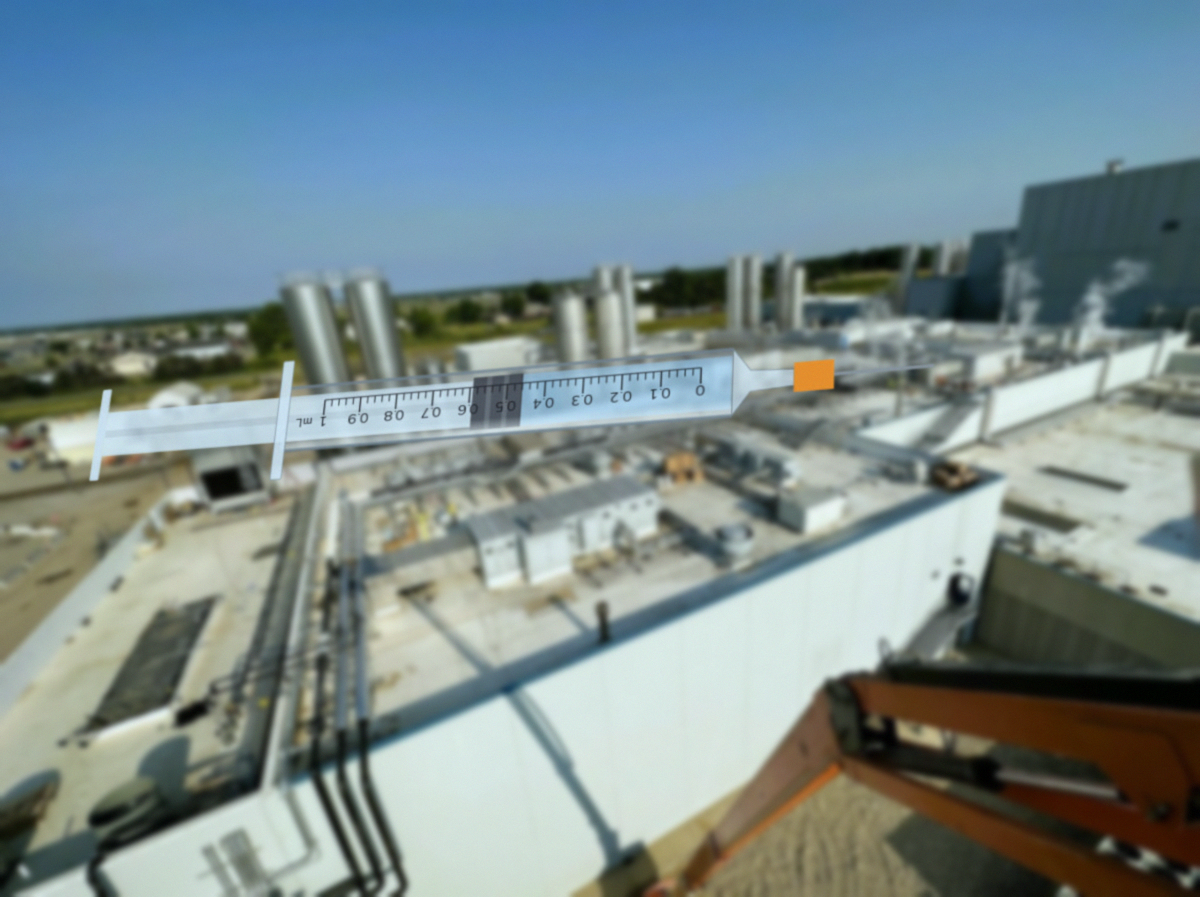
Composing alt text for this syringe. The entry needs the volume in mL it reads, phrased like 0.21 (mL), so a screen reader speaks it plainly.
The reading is 0.46 (mL)
